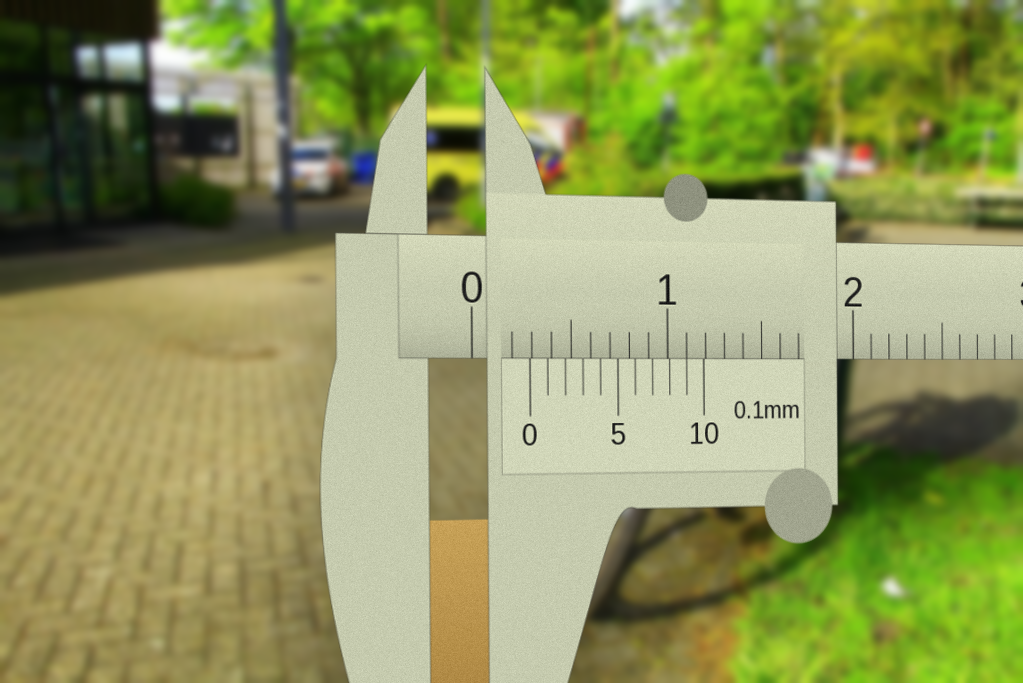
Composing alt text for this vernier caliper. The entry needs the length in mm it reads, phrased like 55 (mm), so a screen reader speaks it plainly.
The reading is 2.9 (mm)
